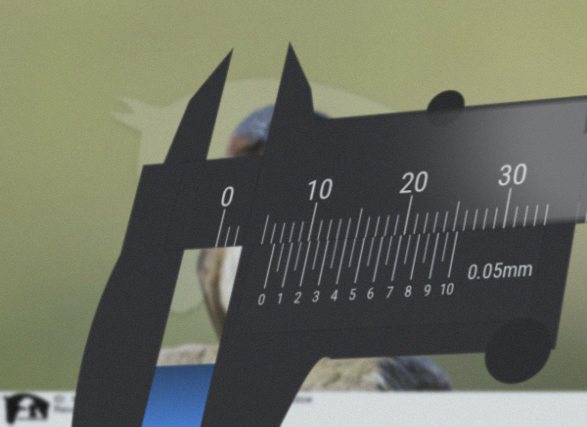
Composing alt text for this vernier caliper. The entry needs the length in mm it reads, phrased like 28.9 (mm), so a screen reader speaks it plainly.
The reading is 6.4 (mm)
